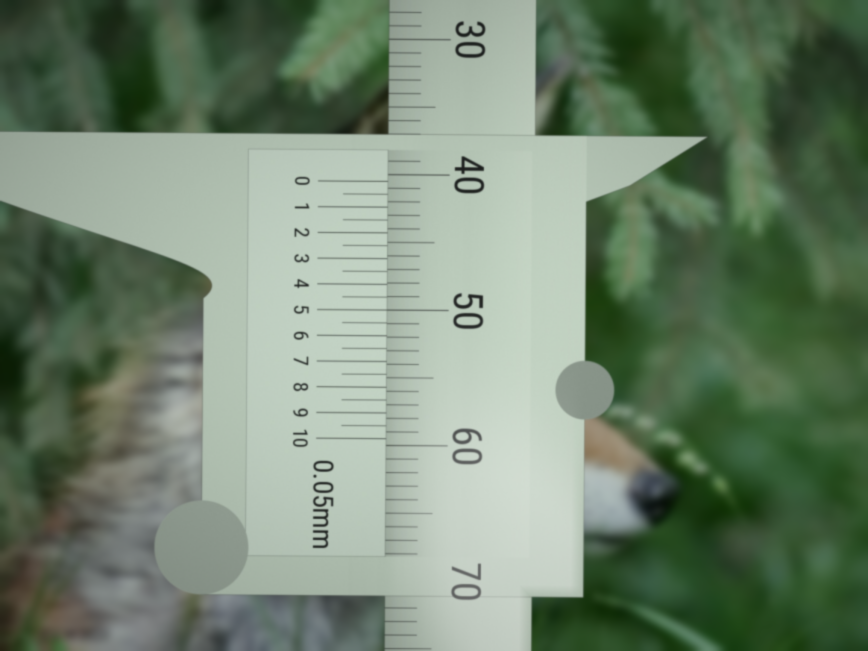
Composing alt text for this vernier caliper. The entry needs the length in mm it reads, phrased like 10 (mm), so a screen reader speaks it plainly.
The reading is 40.5 (mm)
